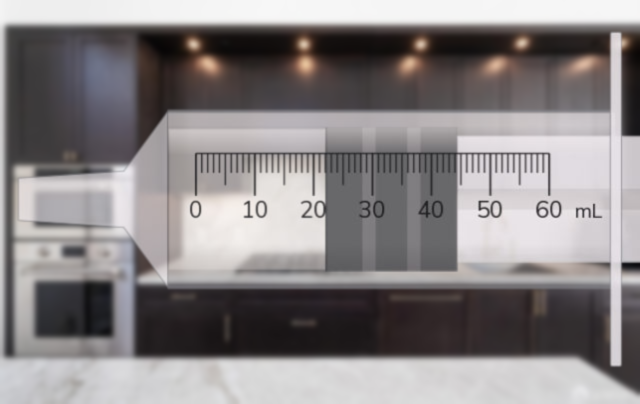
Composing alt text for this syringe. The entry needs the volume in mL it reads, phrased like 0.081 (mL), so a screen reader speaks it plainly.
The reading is 22 (mL)
